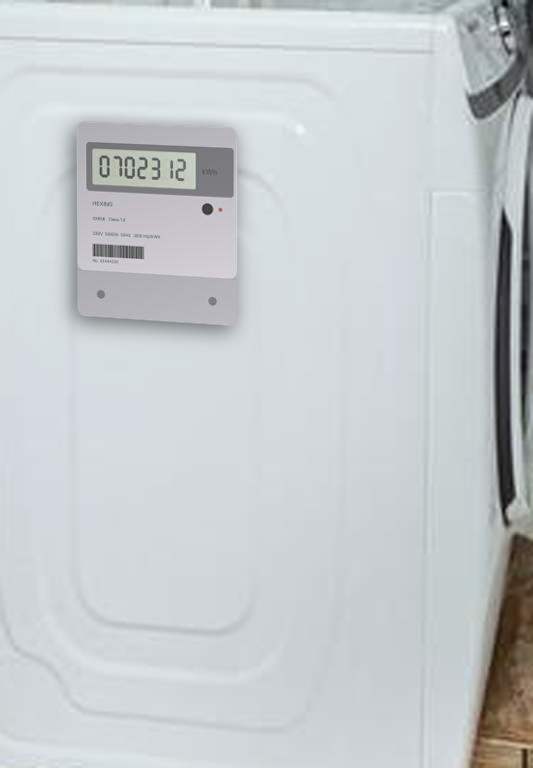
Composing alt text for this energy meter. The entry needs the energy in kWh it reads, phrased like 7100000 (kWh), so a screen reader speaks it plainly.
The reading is 702312 (kWh)
